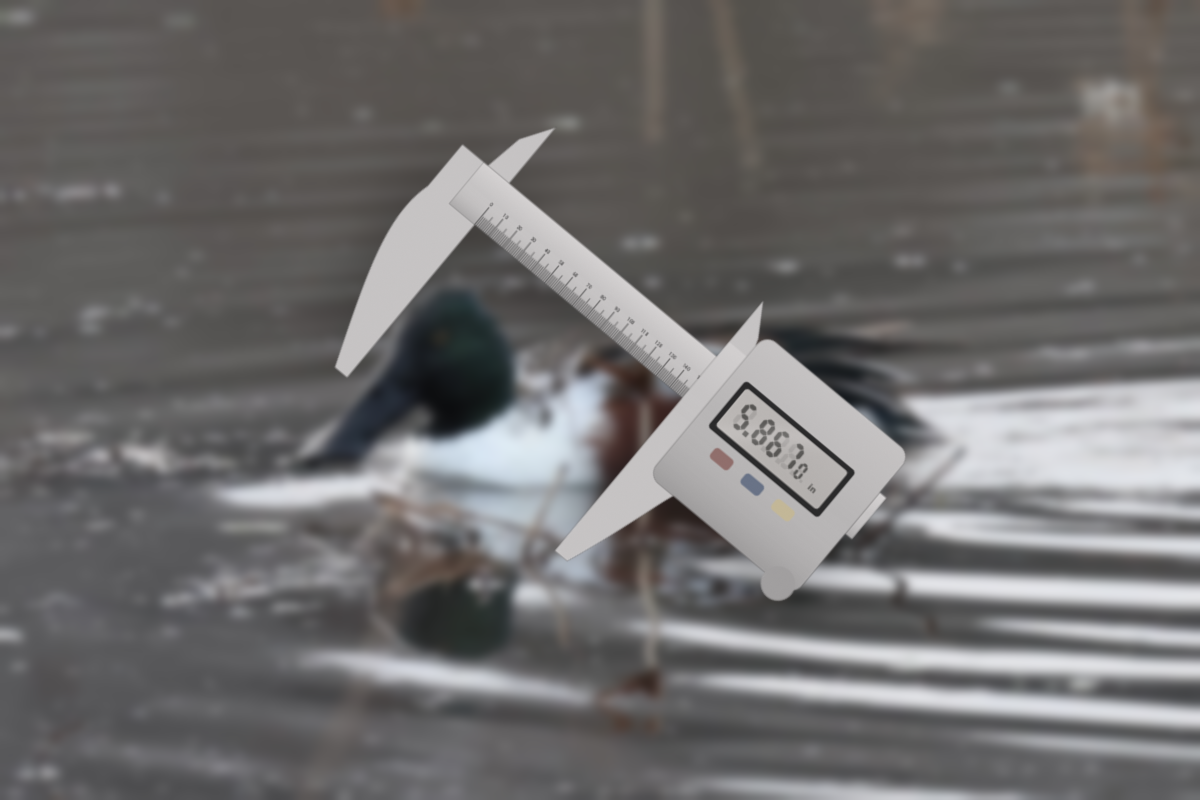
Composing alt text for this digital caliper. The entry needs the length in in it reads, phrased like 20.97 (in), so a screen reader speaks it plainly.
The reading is 5.8670 (in)
